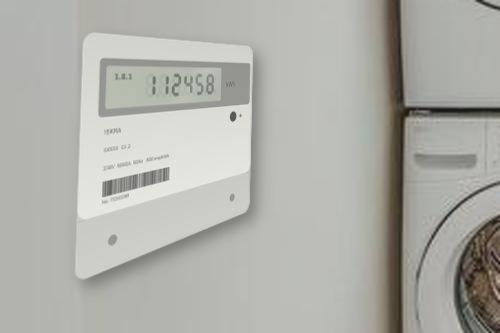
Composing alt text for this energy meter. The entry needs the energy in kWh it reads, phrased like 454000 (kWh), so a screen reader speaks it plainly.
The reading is 112458 (kWh)
